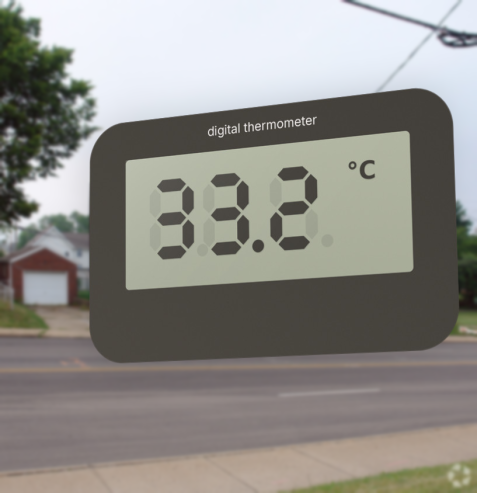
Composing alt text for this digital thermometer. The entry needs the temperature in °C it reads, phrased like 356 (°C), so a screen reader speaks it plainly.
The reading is 33.2 (°C)
